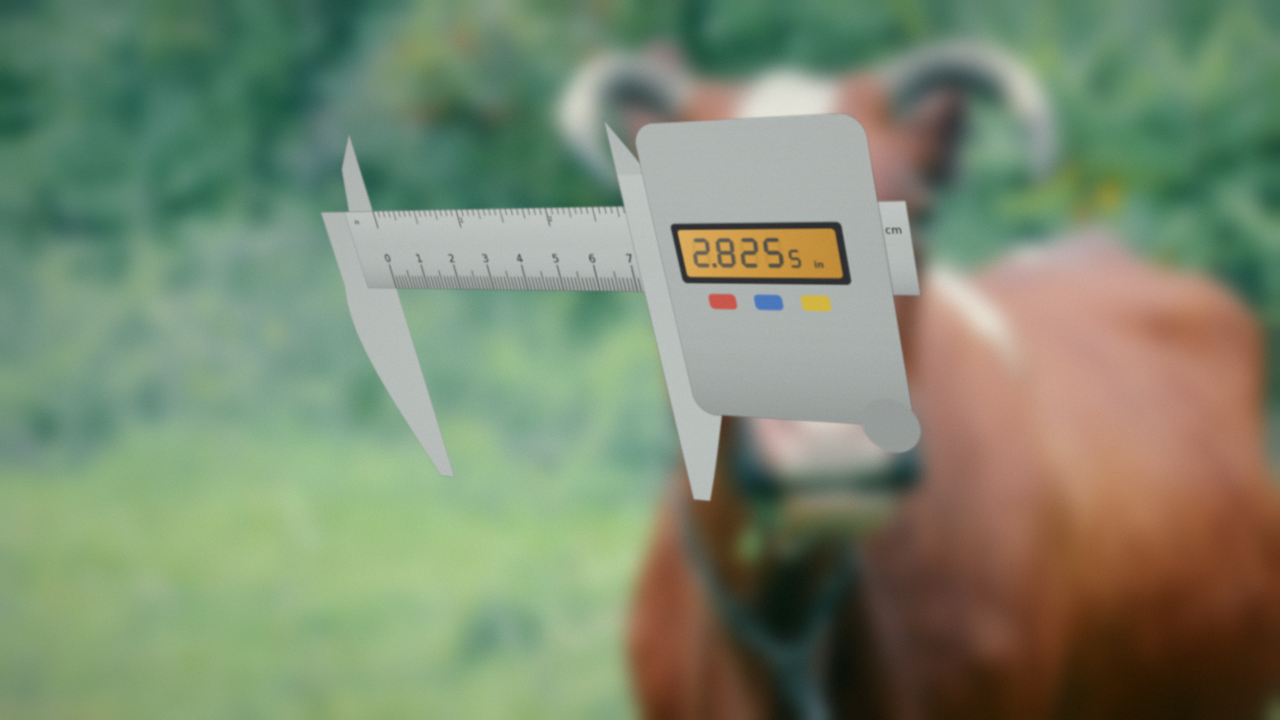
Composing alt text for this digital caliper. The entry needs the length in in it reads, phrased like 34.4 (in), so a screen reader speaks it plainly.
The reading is 2.8255 (in)
